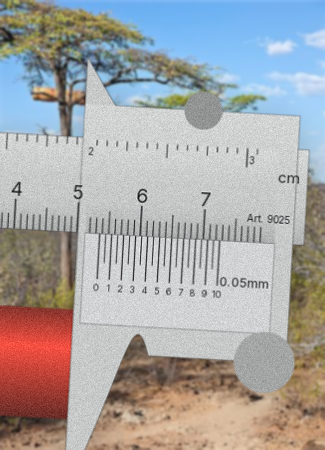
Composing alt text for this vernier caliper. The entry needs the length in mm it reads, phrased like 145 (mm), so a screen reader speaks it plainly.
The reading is 53.6 (mm)
